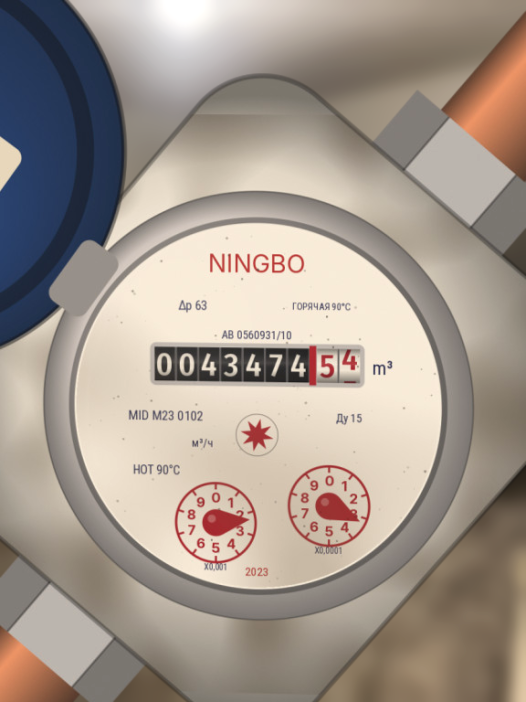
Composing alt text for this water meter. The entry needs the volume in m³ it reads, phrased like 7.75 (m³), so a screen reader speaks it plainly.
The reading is 43474.5423 (m³)
